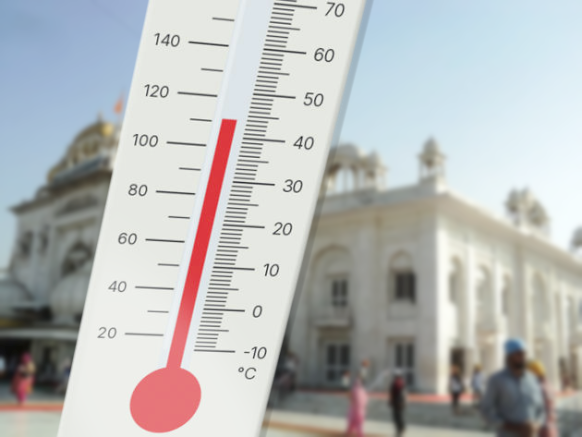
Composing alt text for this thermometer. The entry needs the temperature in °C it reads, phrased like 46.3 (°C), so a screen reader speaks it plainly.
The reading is 44 (°C)
